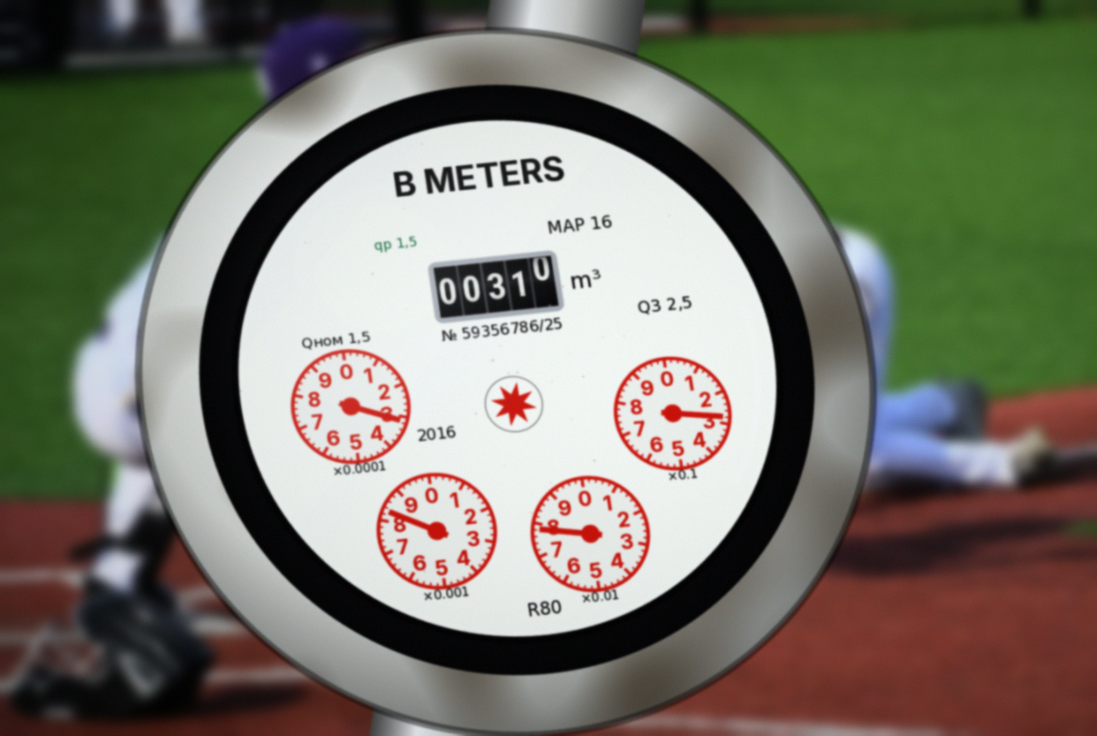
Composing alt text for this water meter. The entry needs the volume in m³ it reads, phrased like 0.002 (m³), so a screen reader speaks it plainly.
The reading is 310.2783 (m³)
